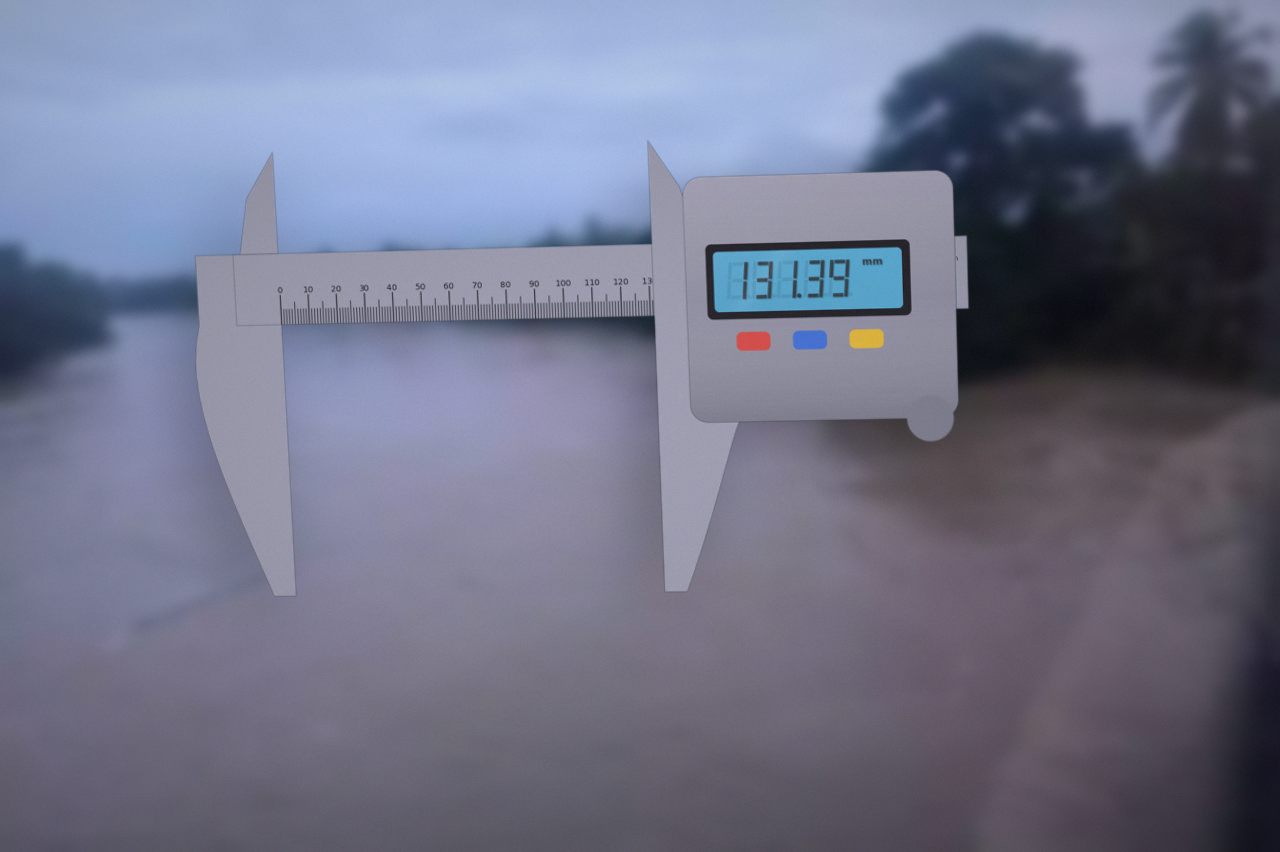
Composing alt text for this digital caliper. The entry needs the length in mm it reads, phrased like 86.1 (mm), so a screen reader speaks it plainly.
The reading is 131.39 (mm)
